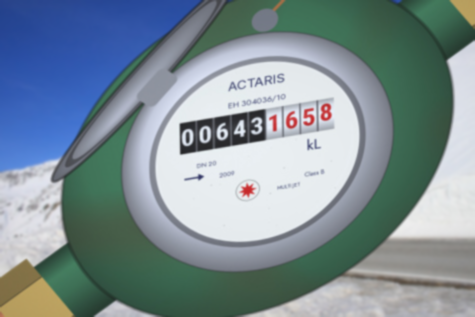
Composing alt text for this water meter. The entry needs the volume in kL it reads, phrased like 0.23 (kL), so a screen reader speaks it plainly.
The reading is 643.1658 (kL)
